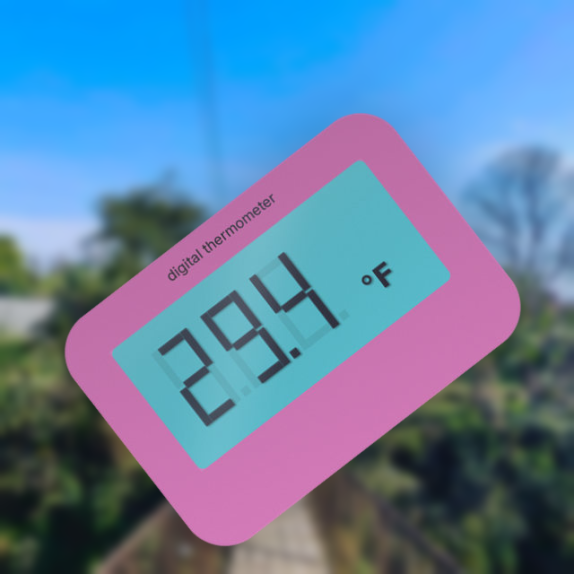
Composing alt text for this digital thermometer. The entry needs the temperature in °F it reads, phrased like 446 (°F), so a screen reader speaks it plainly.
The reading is 29.4 (°F)
